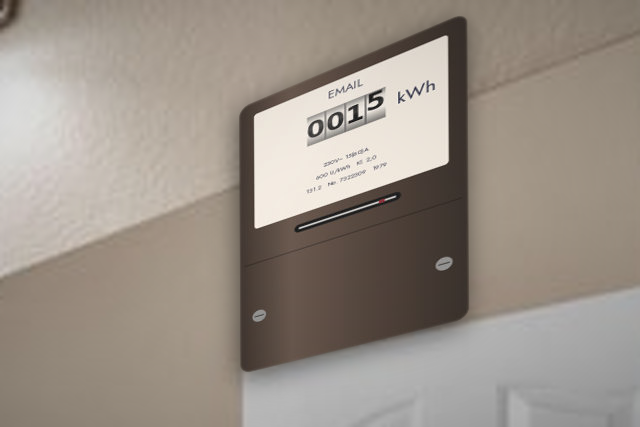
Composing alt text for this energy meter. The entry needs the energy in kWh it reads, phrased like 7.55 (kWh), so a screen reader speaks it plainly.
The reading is 15 (kWh)
